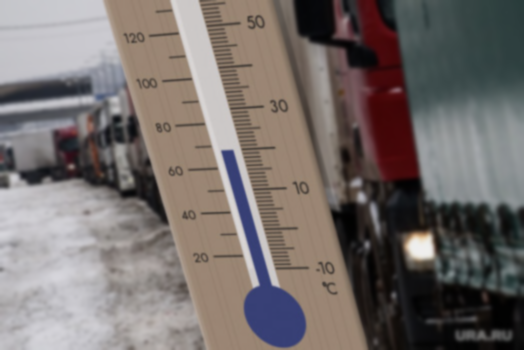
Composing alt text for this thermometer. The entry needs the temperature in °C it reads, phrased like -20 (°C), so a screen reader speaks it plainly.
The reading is 20 (°C)
